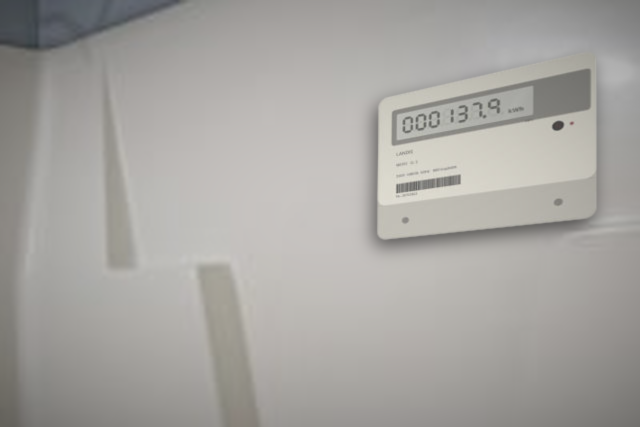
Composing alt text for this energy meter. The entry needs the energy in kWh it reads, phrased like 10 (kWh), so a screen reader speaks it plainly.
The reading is 137.9 (kWh)
